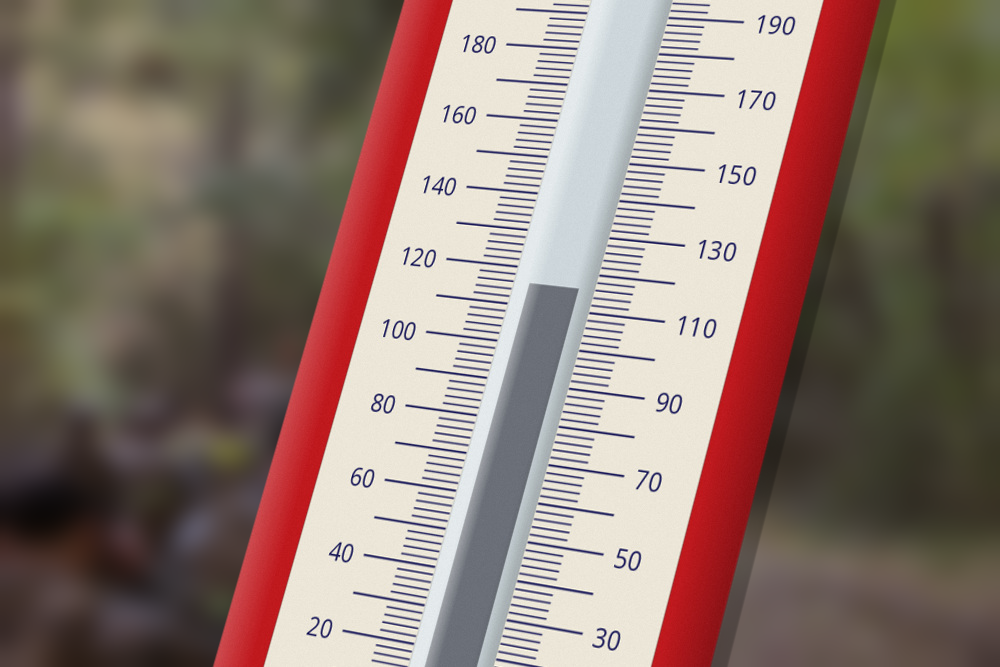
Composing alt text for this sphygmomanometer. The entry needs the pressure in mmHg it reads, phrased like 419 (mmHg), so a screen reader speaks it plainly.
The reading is 116 (mmHg)
